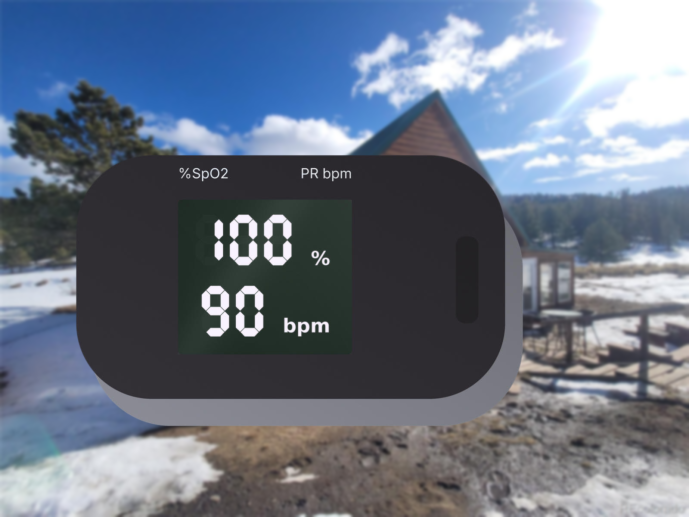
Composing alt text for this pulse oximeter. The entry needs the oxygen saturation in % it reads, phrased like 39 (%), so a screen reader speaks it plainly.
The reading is 100 (%)
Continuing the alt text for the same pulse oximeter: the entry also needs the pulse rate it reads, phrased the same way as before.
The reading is 90 (bpm)
